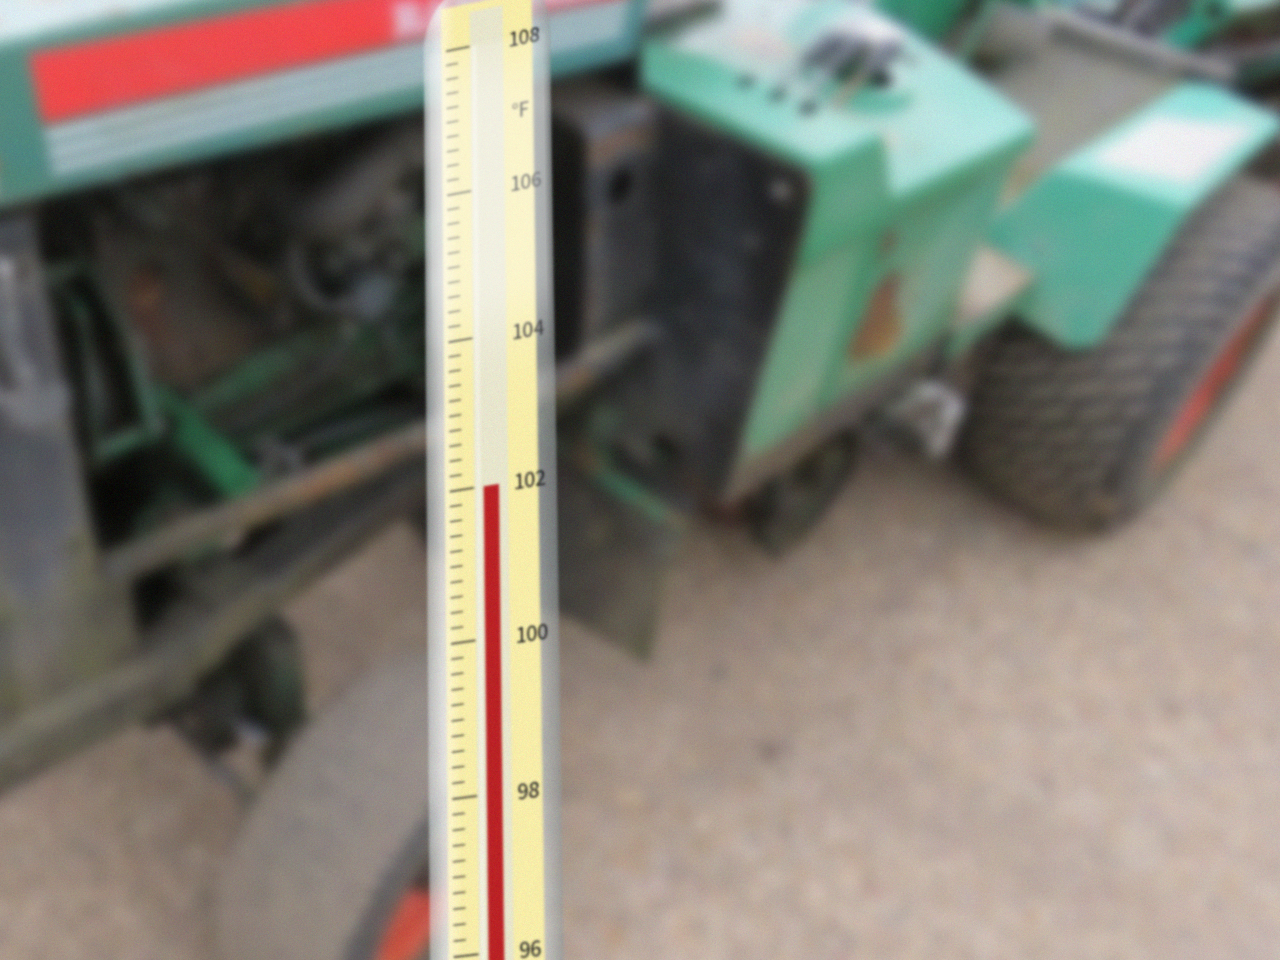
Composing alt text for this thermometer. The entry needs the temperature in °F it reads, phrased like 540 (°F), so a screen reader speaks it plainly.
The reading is 102 (°F)
